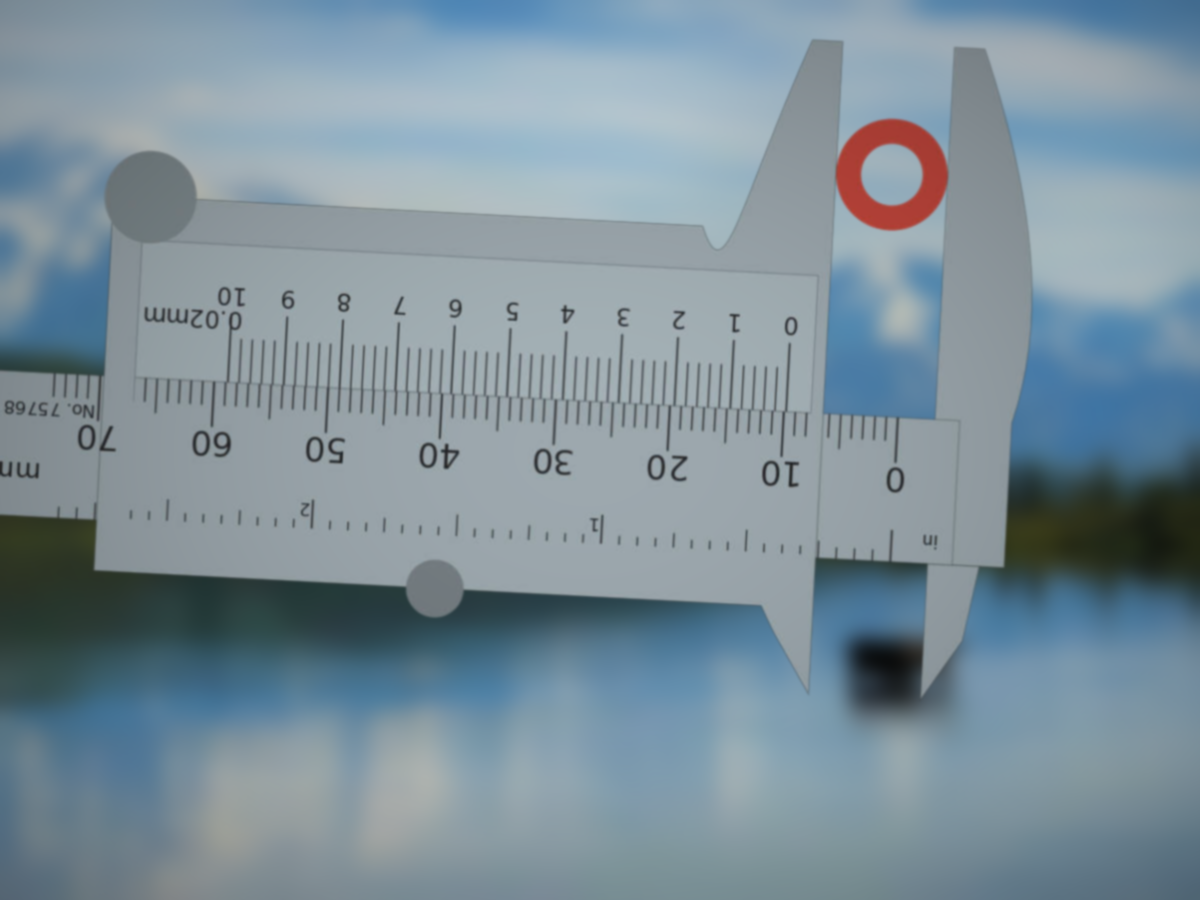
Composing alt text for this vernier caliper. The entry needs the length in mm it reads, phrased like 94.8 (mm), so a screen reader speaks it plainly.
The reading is 9.8 (mm)
